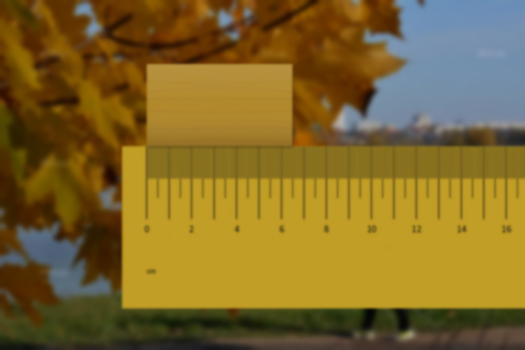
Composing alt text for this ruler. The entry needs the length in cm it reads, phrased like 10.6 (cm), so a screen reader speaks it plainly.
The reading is 6.5 (cm)
